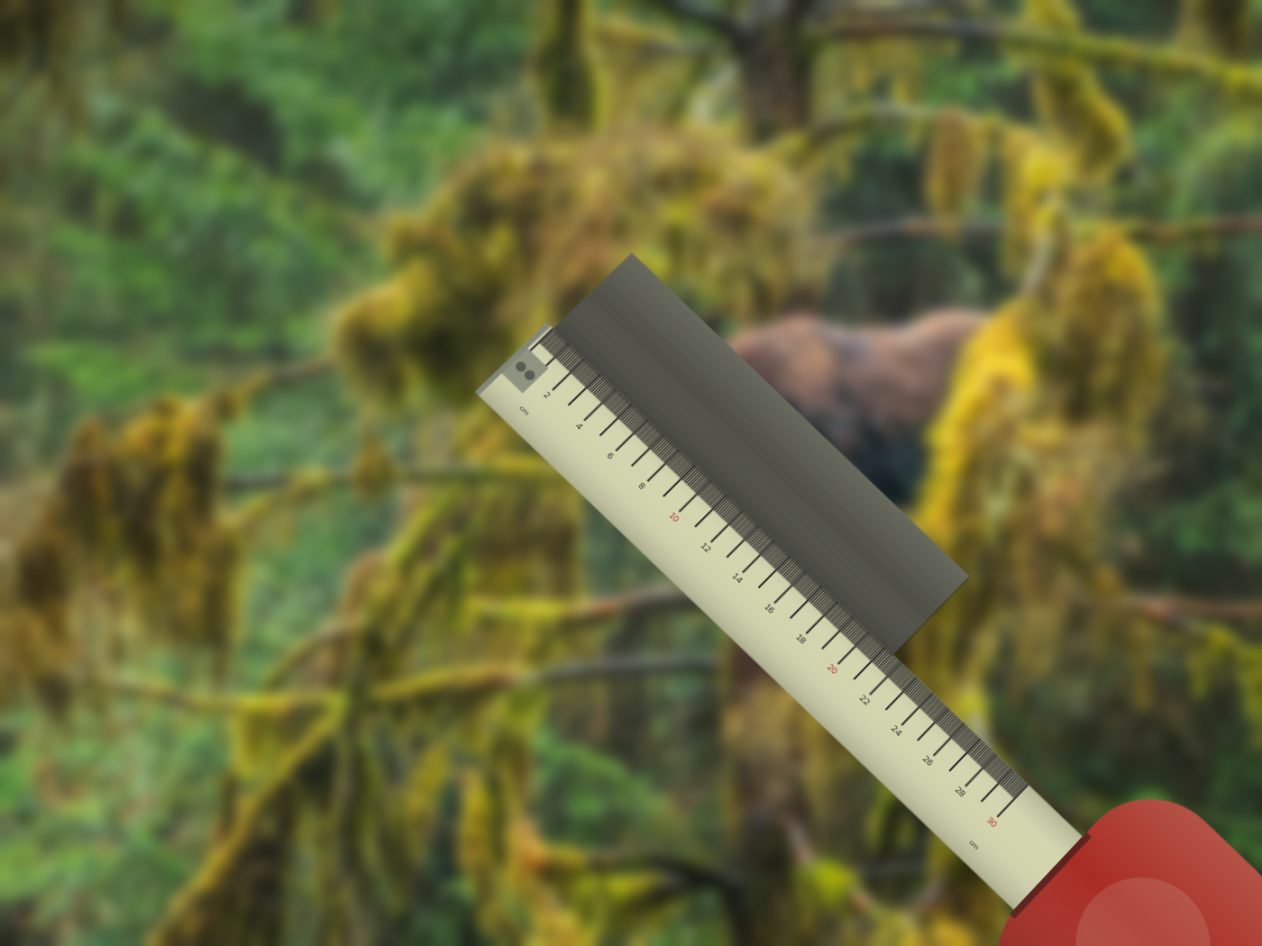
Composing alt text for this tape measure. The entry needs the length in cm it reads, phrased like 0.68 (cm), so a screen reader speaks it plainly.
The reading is 21.5 (cm)
